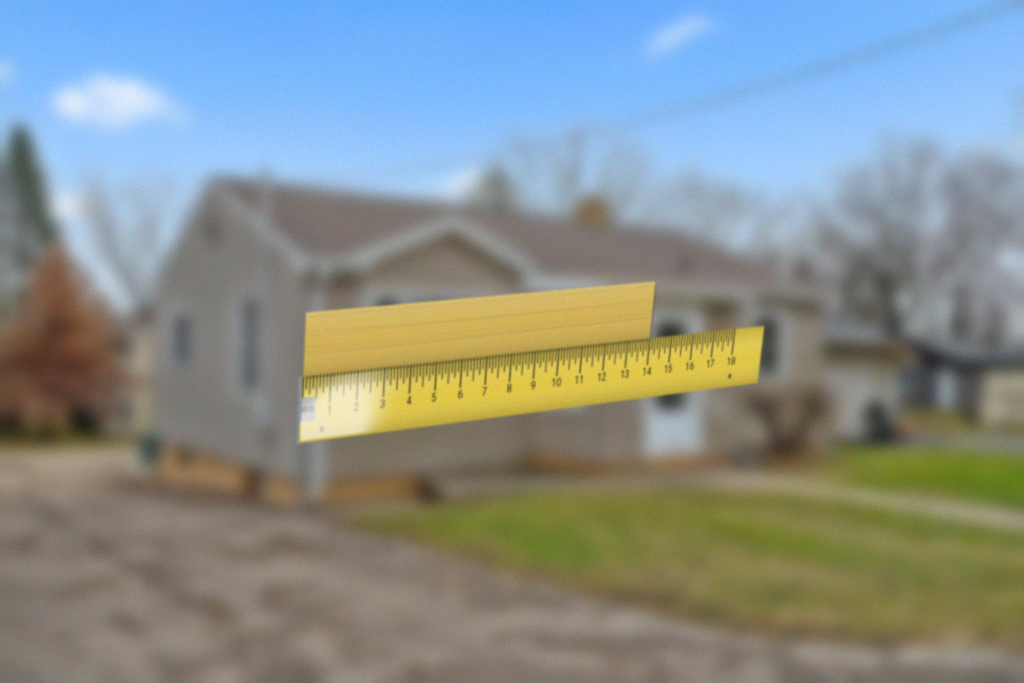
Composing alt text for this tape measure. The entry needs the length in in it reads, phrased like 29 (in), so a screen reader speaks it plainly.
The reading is 14 (in)
